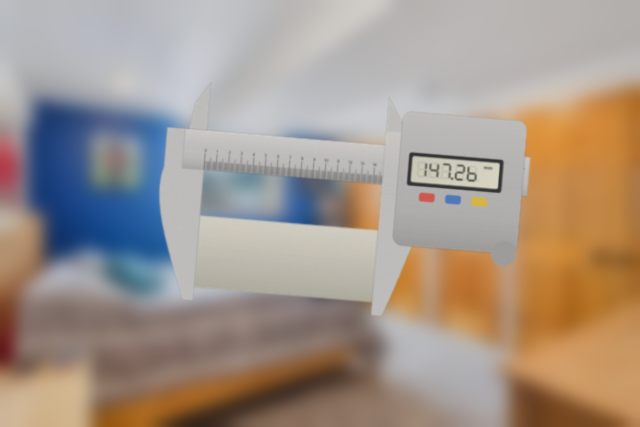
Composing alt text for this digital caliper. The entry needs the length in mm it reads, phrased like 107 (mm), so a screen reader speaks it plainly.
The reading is 147.26 (mm)
